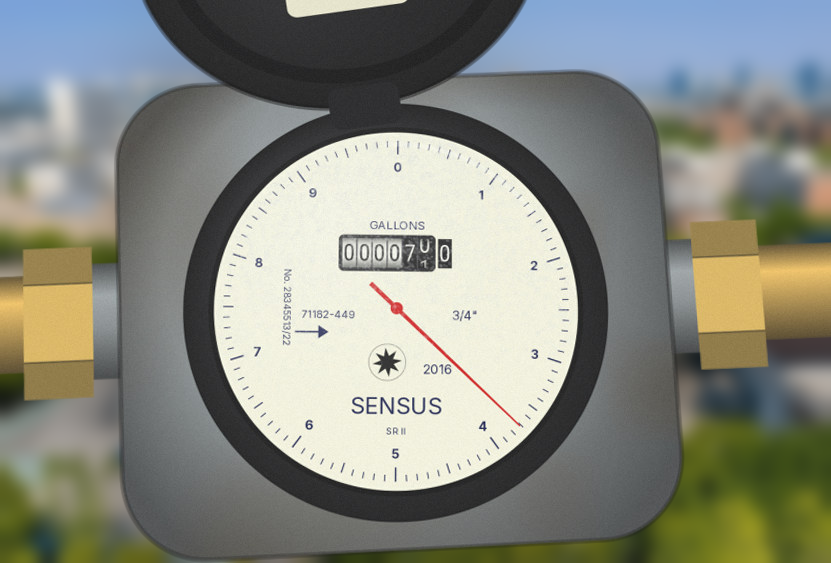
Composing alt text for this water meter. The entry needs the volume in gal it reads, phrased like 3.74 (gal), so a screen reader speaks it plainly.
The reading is 703.7 (gal)
